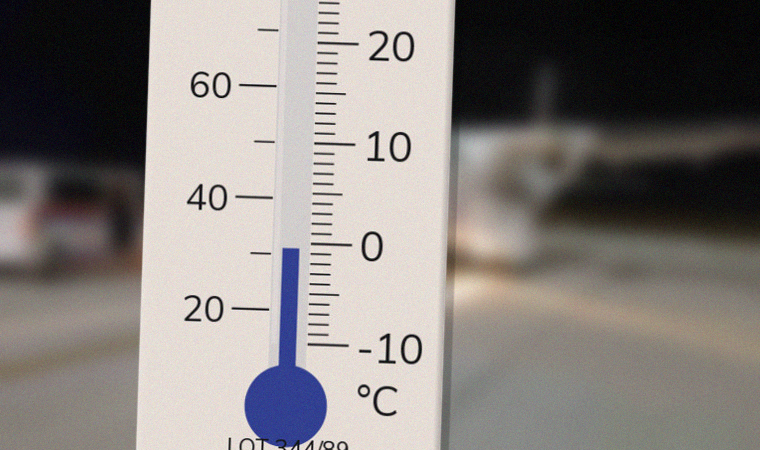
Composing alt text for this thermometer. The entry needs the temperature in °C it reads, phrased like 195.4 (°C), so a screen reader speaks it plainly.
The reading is -0.5 (°C)
